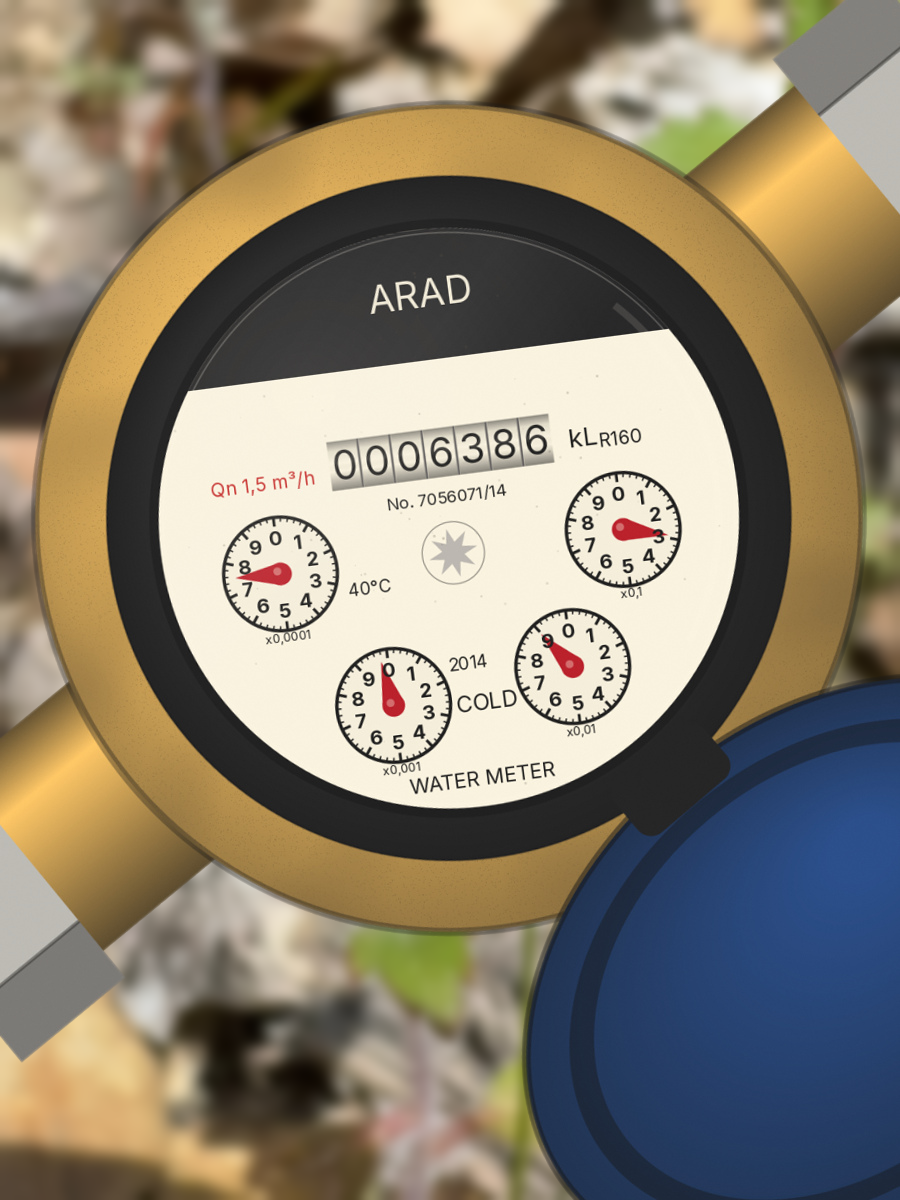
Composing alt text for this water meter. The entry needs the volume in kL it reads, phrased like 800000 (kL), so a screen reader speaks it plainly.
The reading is 6386.2897 (kL)
